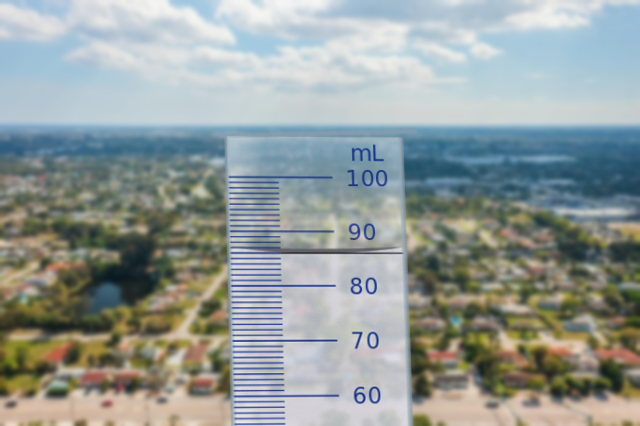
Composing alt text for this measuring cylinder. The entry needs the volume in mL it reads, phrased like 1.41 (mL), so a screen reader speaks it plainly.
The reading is 86 (mL)
